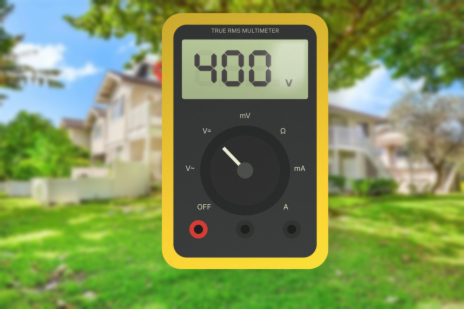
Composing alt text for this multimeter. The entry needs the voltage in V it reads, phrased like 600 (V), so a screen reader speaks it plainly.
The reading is 400 (V)
